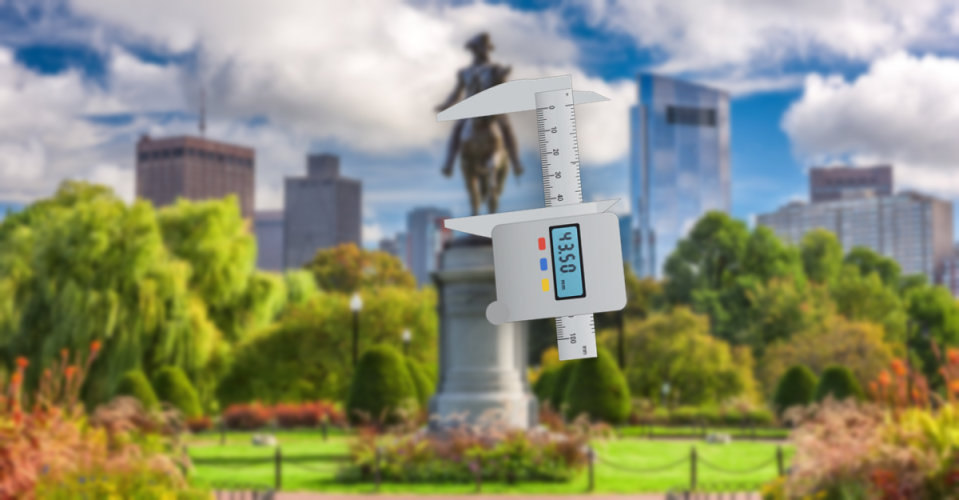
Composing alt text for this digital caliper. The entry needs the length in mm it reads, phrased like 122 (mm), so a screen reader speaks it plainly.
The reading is 43.50 (mm)
